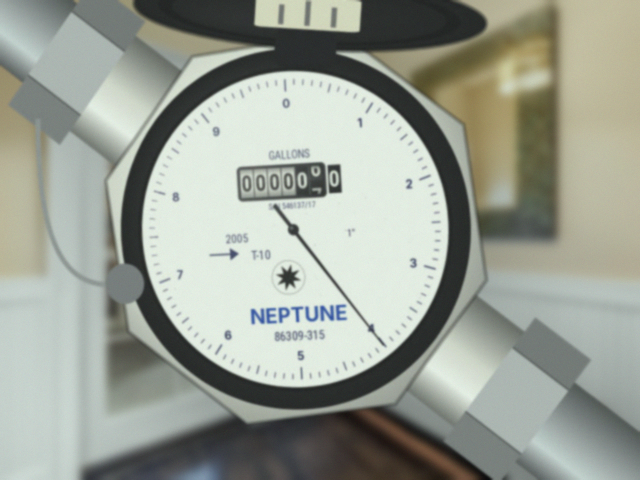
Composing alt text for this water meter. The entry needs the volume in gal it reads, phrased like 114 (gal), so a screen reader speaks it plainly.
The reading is 64.0 (gal)
